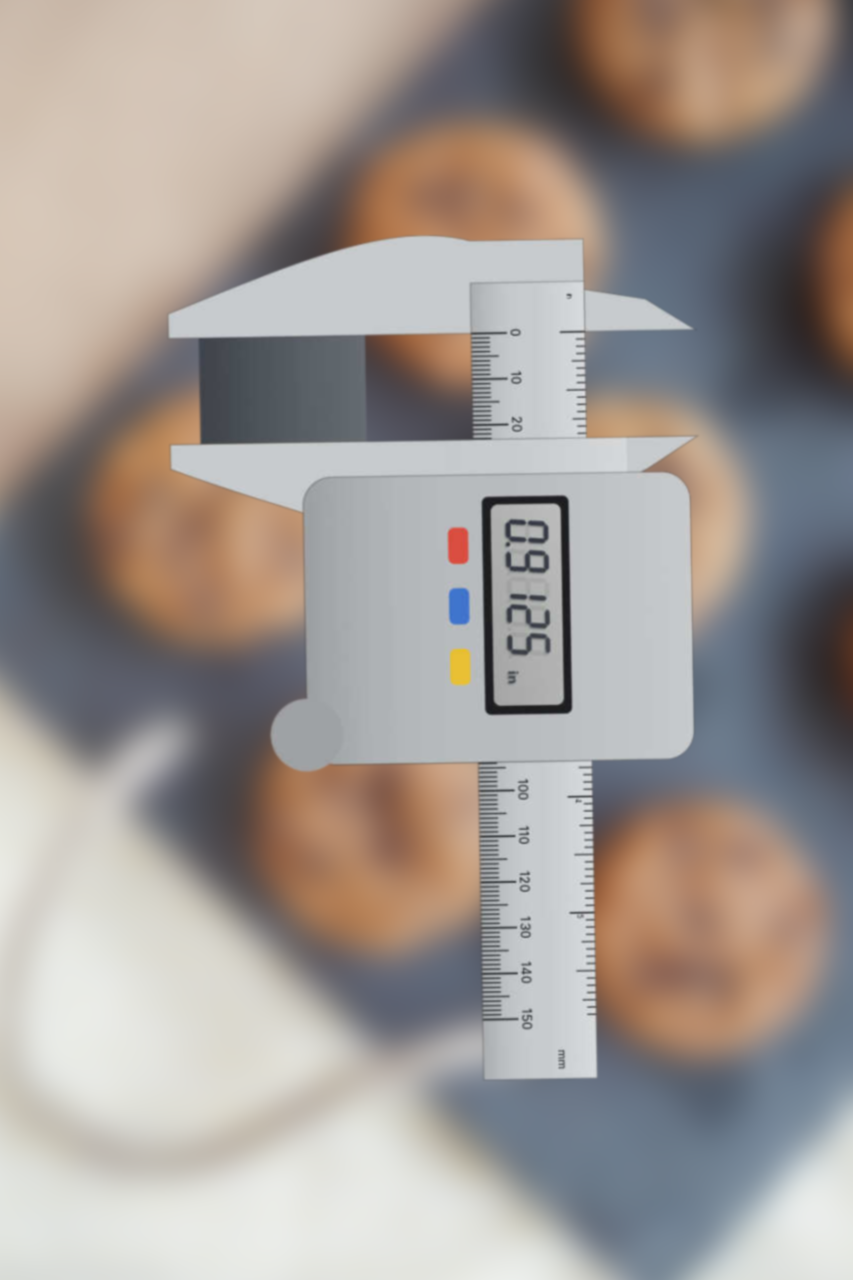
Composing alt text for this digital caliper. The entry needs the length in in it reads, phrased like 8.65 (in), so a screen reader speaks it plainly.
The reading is 0.9125 (in)
